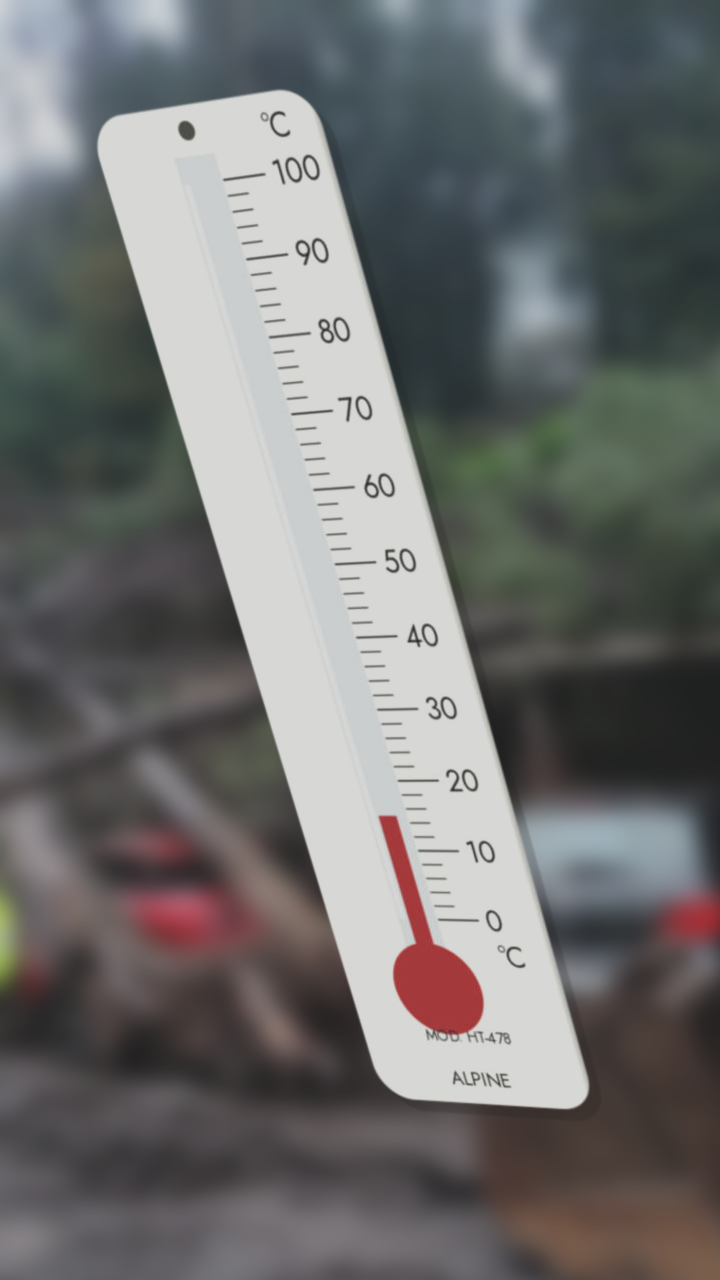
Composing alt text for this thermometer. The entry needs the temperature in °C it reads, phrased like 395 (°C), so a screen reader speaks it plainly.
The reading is 15 (°C)
